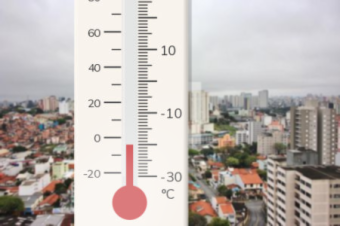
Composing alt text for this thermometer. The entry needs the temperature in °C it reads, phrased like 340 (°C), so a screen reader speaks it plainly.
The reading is -20 (°C)
